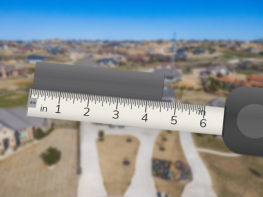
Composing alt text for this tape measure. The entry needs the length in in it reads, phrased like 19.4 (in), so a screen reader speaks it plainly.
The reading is 4.5 (in)
